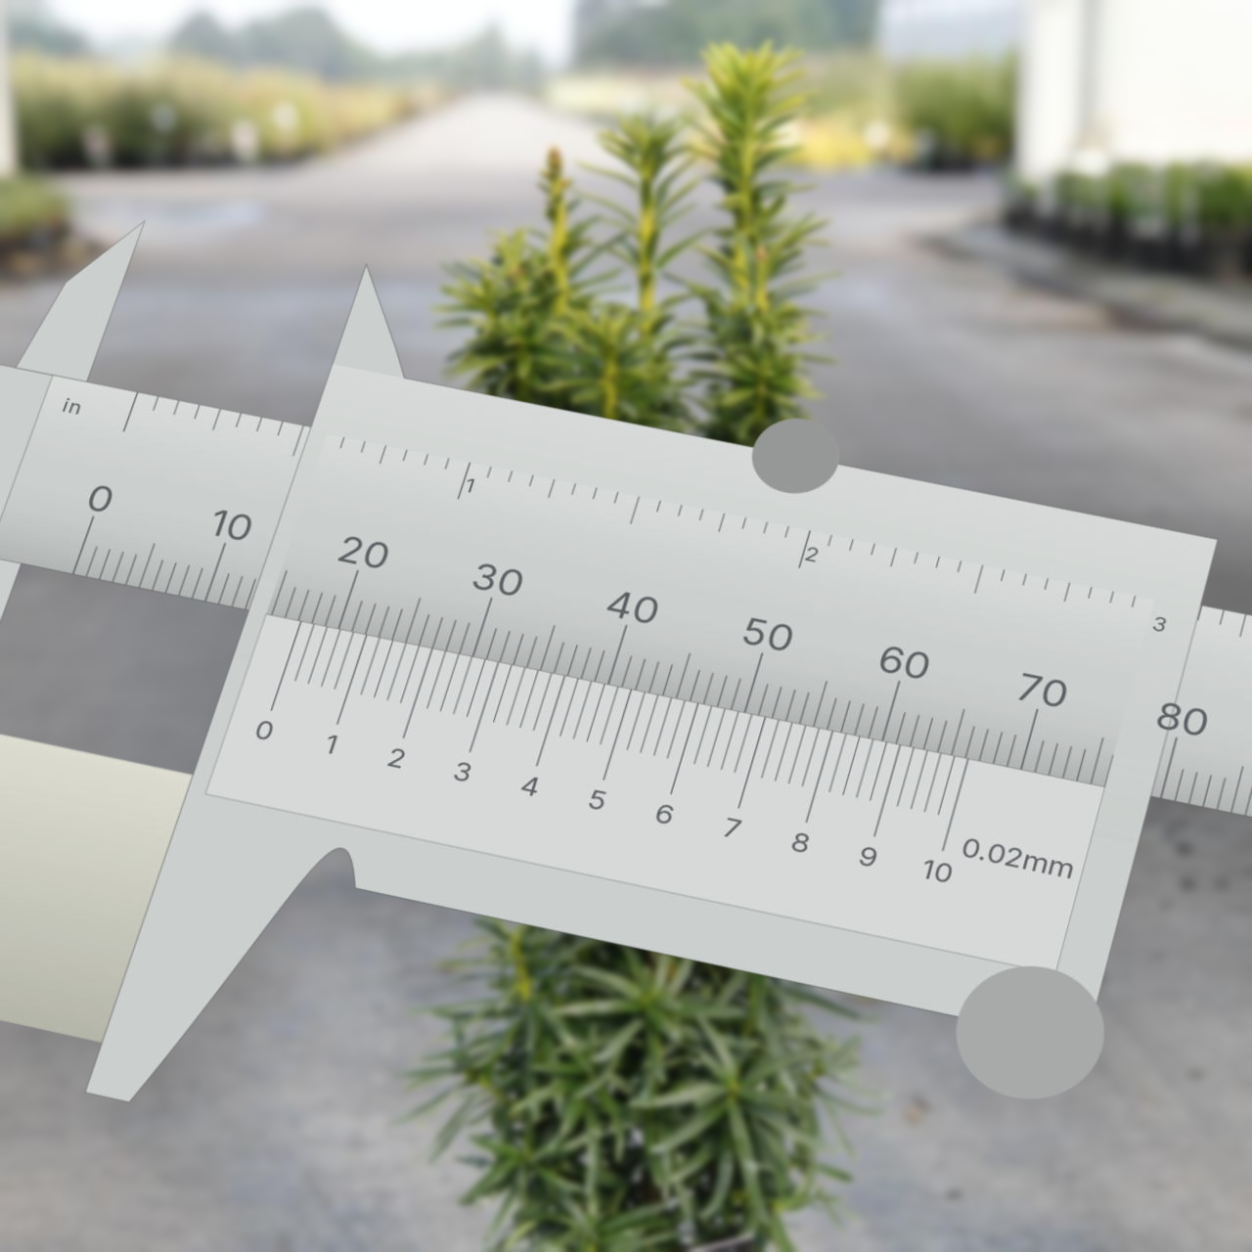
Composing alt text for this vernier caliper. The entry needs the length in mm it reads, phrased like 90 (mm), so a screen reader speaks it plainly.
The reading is 17.2 (mm)
